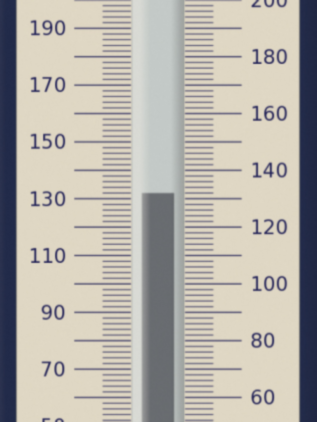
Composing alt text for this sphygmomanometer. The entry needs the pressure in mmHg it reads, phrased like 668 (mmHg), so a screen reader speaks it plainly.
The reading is 132 (mmHg)
